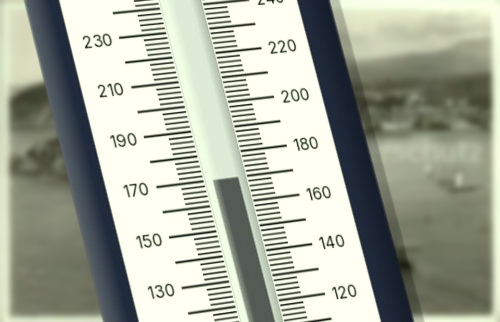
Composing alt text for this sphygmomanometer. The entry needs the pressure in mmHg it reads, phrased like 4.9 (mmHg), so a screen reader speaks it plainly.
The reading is 170 (mmHg)
